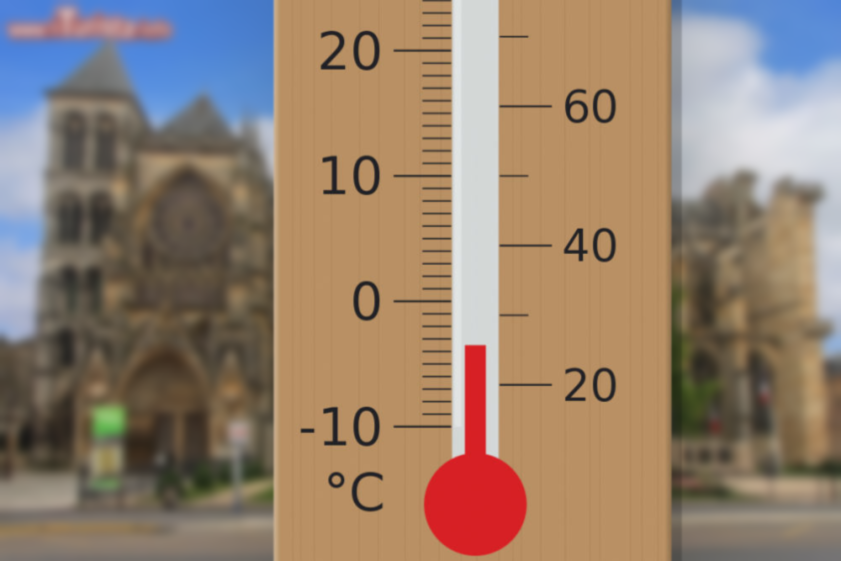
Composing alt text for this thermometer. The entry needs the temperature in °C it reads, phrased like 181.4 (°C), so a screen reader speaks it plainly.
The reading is -3.5 (°C)
